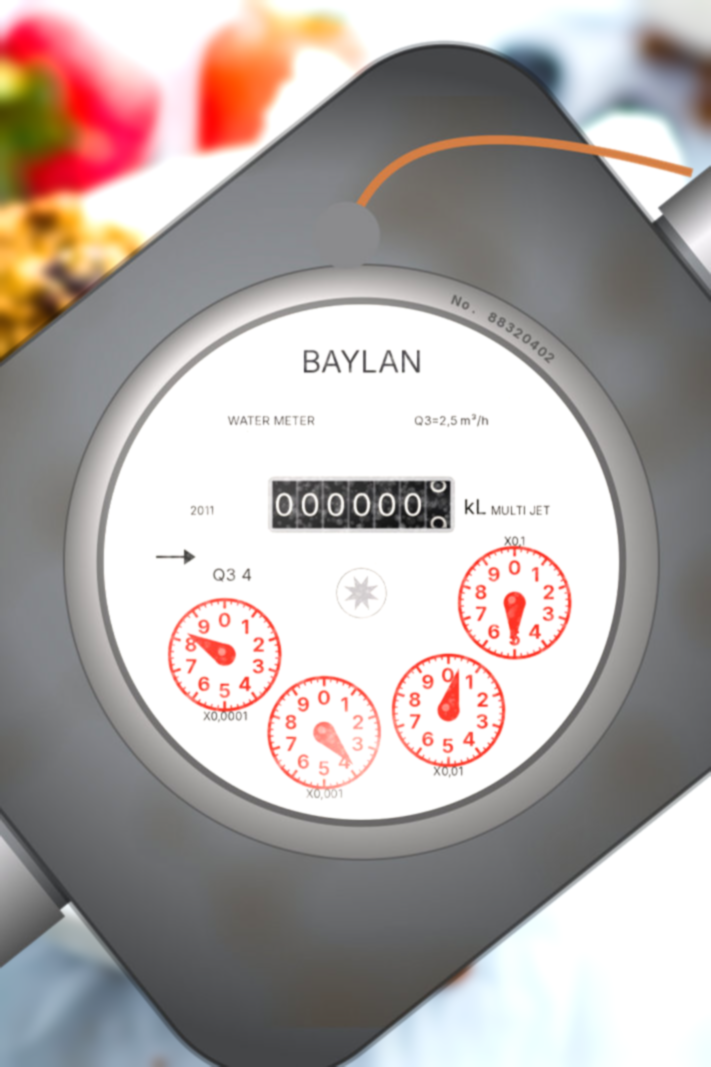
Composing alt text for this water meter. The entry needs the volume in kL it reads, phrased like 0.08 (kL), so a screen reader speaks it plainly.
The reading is 8.5038 (kL)
